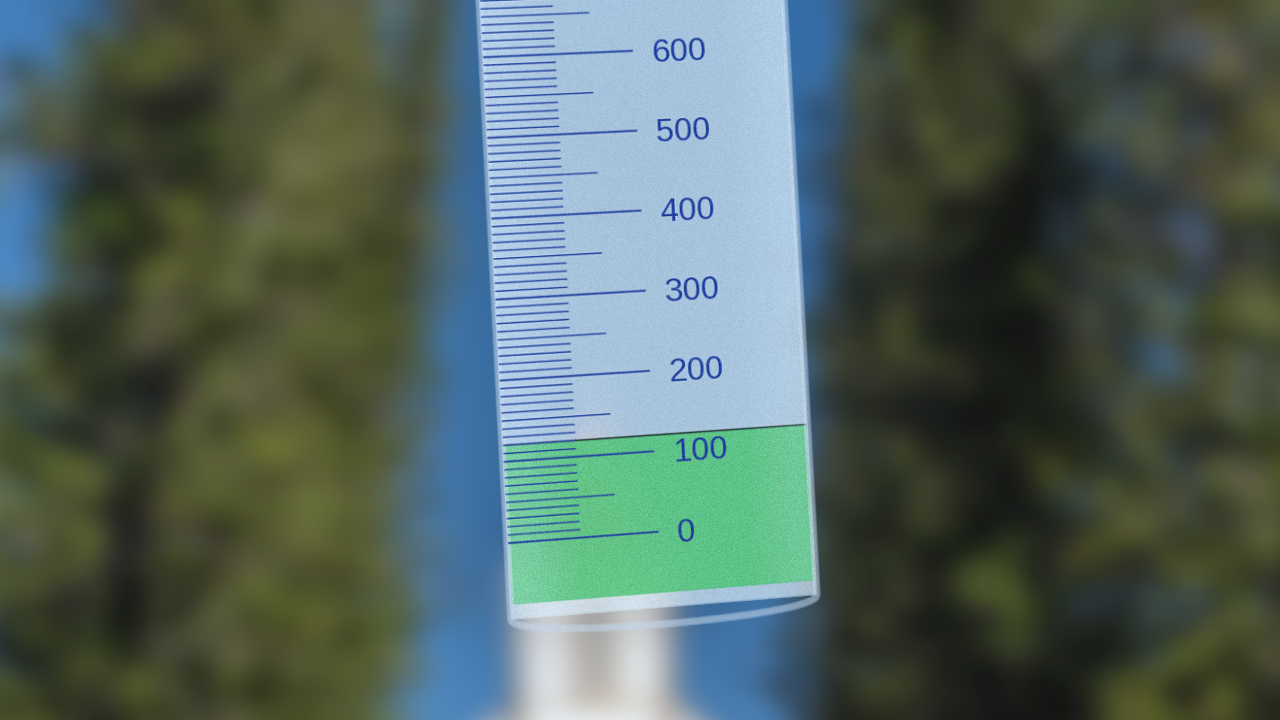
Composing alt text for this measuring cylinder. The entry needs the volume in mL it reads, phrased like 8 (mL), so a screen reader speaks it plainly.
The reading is 120 (mL)
